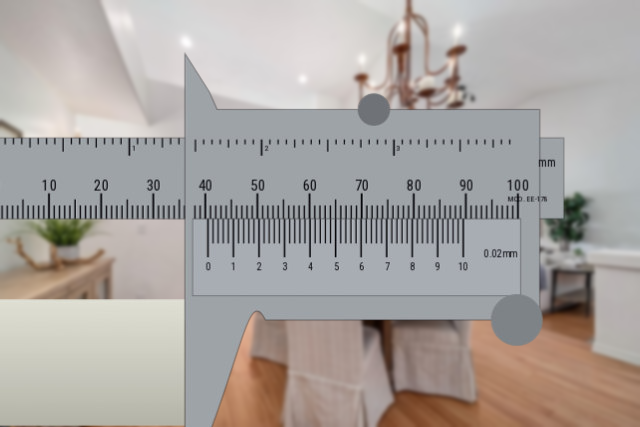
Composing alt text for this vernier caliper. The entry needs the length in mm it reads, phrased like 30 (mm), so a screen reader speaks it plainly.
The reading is 40.5 (mm)
